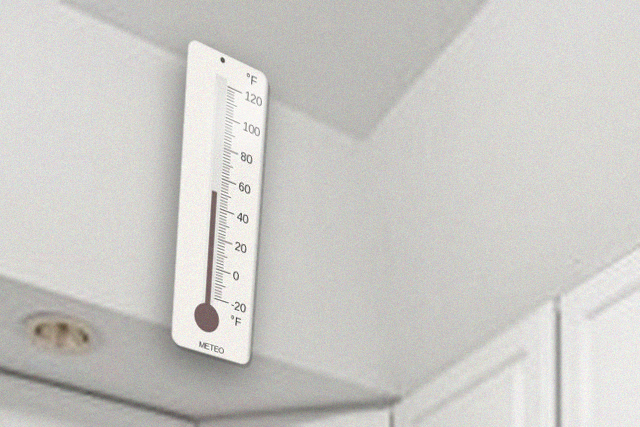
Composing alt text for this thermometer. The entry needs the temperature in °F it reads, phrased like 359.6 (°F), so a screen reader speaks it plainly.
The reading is 50 (°F)
